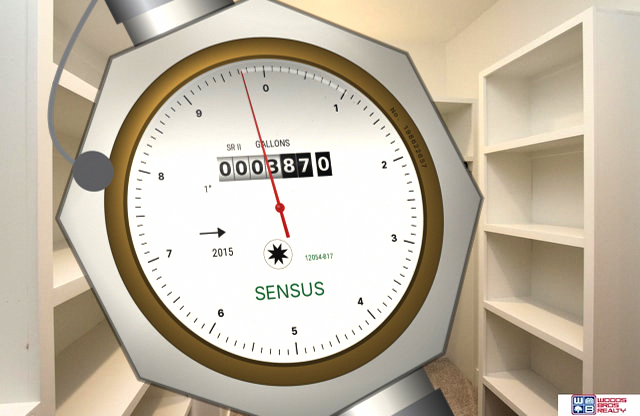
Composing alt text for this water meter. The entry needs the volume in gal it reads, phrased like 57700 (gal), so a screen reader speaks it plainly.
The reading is 3869.7 (gal)
